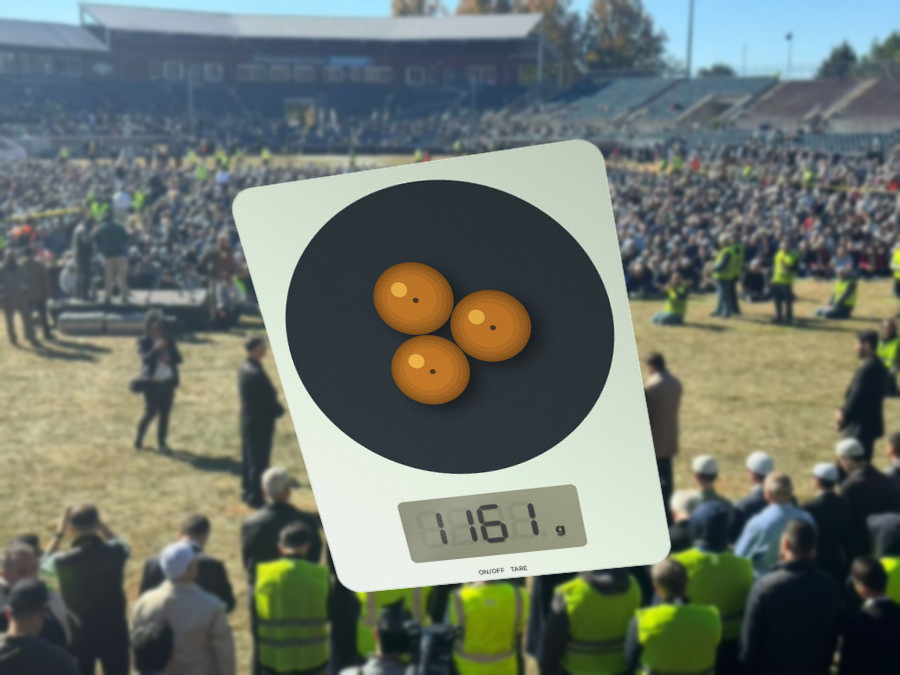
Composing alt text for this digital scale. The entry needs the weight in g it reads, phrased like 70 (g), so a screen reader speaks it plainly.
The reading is 1161 (g)
